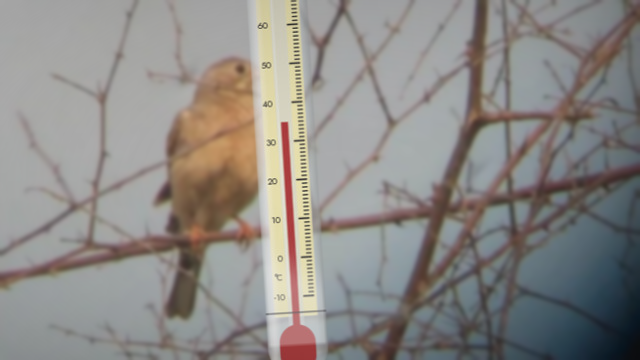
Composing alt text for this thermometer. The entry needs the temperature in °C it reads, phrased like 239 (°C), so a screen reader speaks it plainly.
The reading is 35 (°C)
